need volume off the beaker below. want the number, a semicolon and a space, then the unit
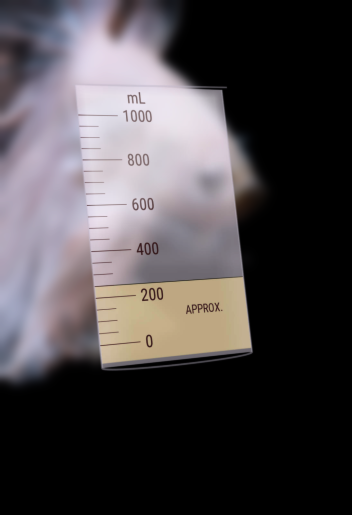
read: 250; mL
